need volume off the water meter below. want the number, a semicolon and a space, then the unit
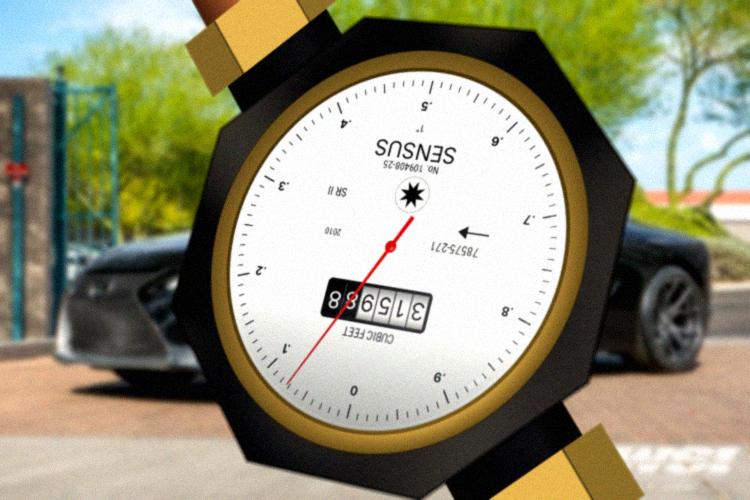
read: 315988.07; ft³
